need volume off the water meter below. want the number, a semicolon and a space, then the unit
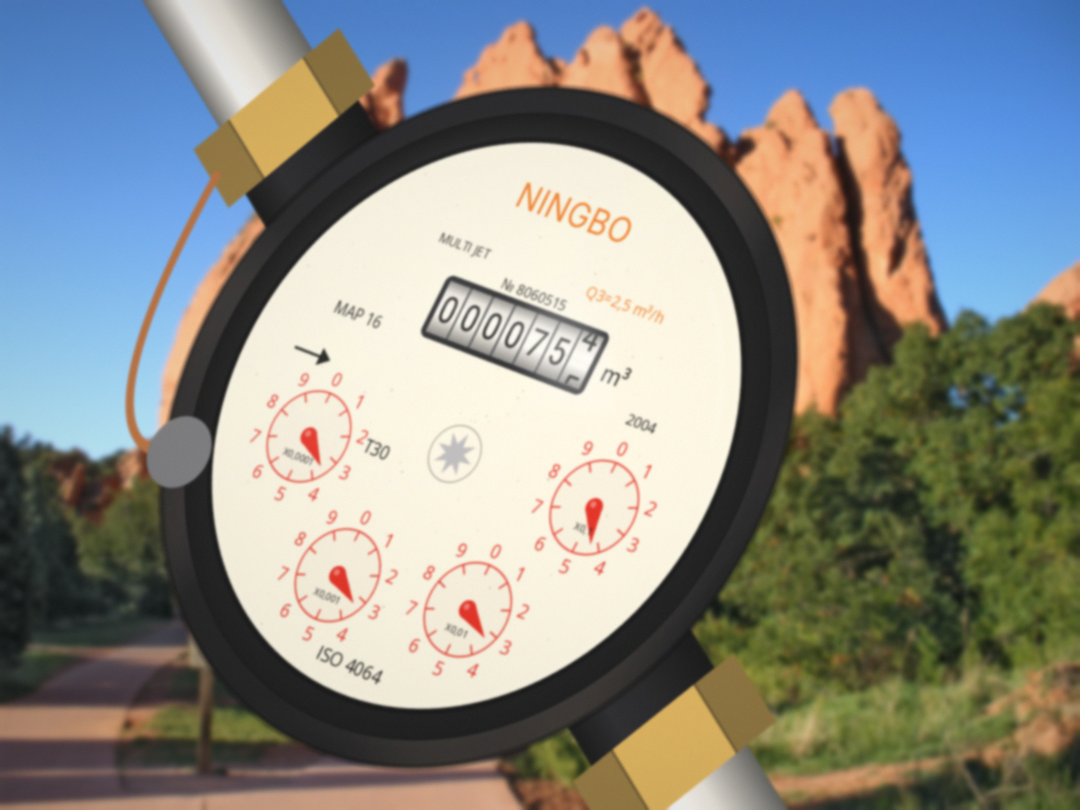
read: 754.4333; m³
